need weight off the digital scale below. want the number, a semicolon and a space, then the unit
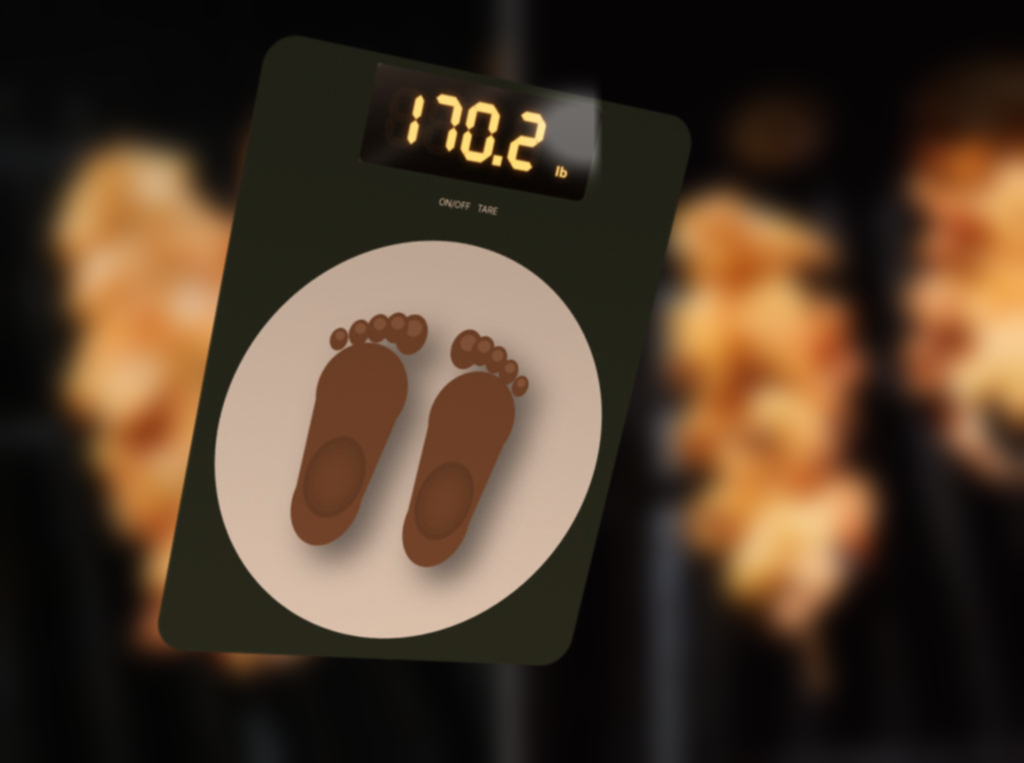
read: 170.2; lb
